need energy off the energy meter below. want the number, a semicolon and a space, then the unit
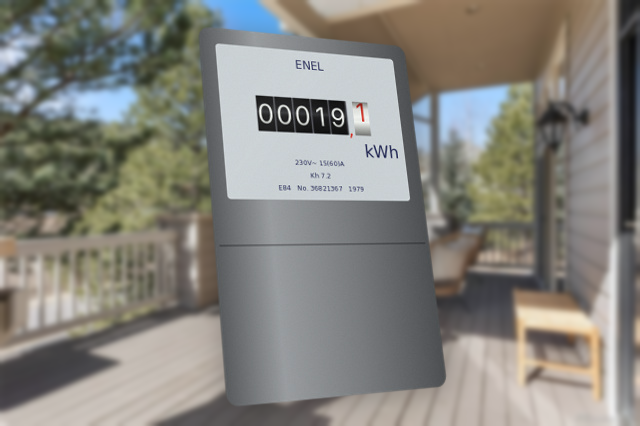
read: 19.1; kWh
